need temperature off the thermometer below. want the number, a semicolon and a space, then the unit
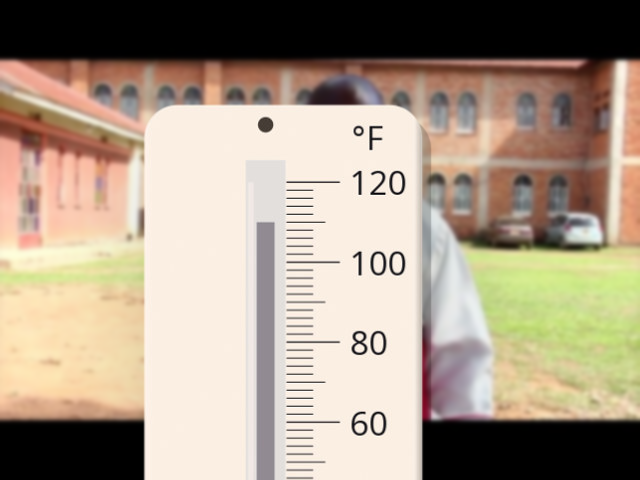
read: 110; °F
